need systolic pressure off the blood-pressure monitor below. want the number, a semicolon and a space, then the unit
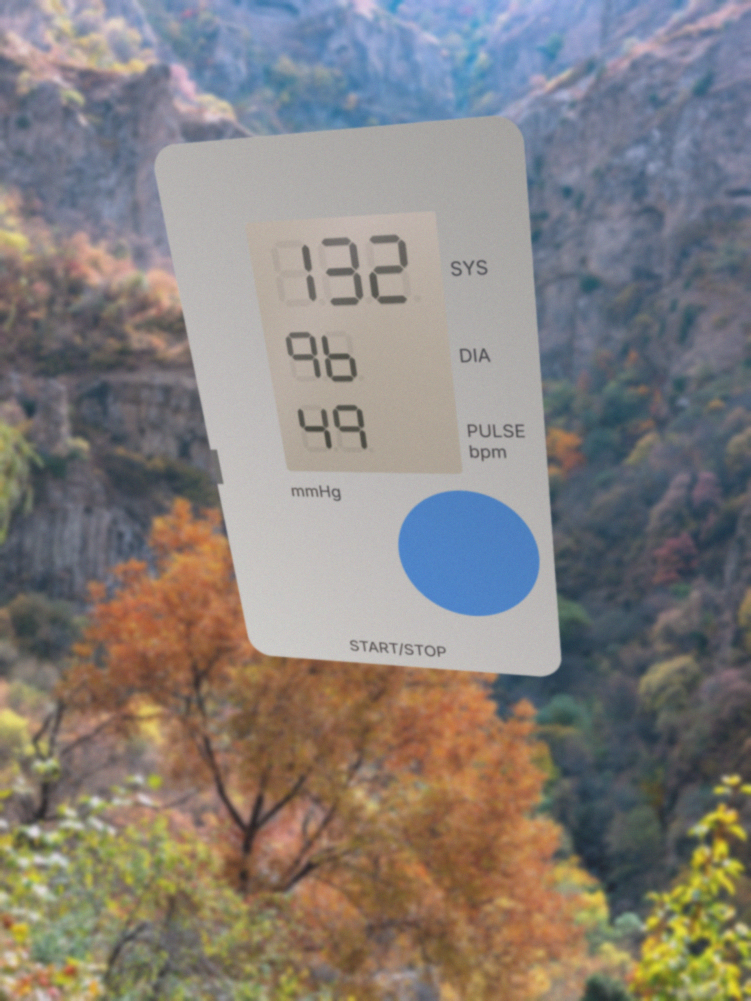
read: 132; mmHg
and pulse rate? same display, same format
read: 49; bpm
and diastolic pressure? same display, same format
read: 96; mmHg
